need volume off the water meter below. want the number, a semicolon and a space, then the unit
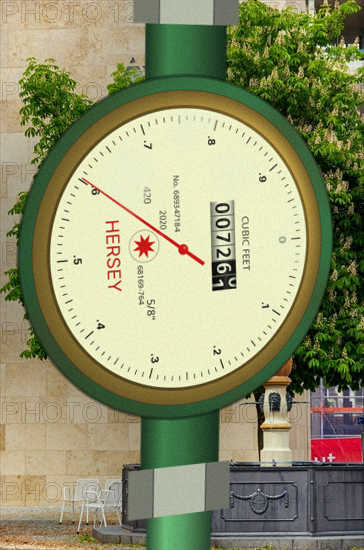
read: 7260.60; ft³
